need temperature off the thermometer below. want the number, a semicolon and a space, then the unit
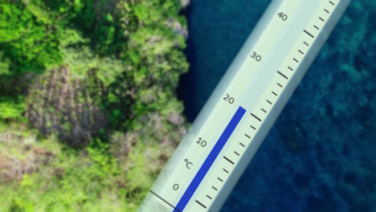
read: 20; °C
